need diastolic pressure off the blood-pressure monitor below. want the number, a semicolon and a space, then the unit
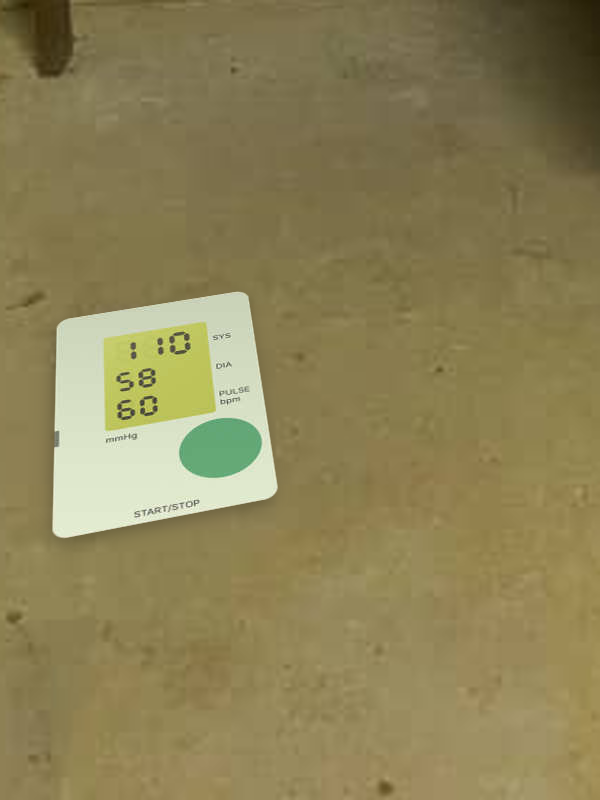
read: 58; mmHg
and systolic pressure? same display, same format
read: 110; mmHg
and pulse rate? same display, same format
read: 60; bpm
